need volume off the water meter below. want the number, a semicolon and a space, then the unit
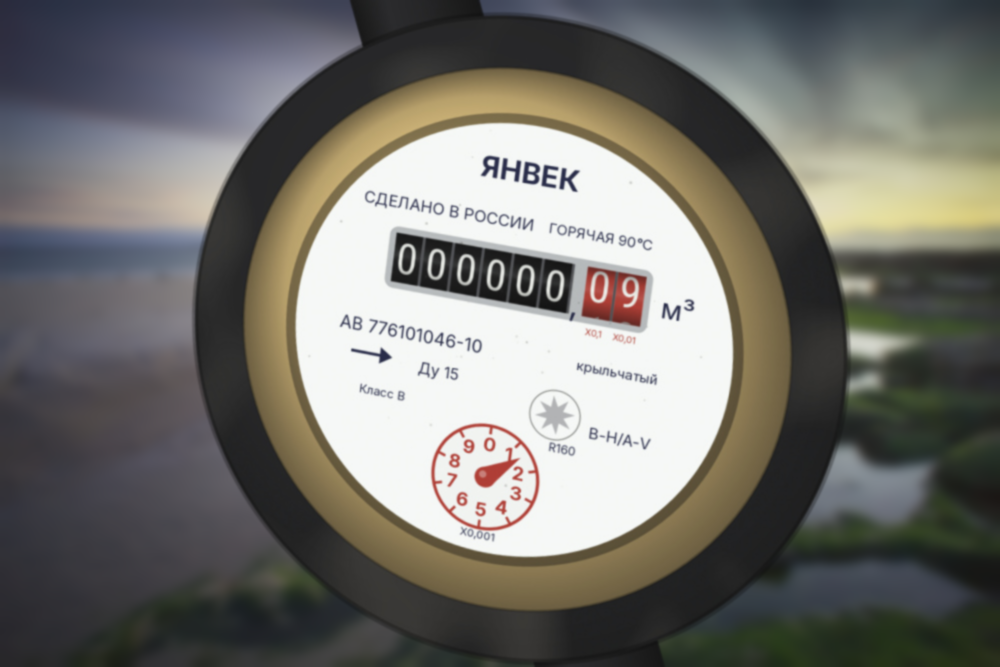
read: 0.091; m³
